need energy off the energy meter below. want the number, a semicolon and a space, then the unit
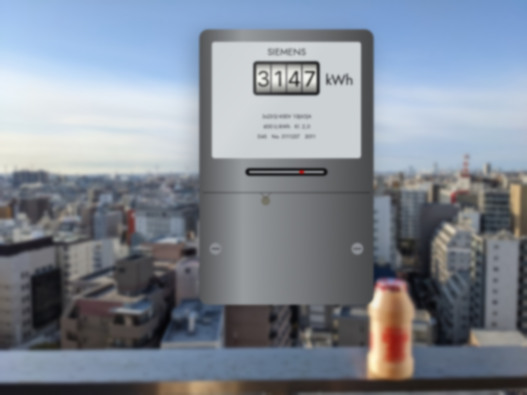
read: 3147; kWh
